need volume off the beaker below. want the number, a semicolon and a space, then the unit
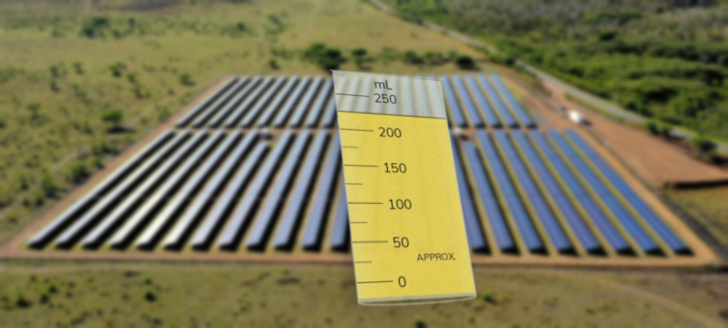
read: 225; mL
